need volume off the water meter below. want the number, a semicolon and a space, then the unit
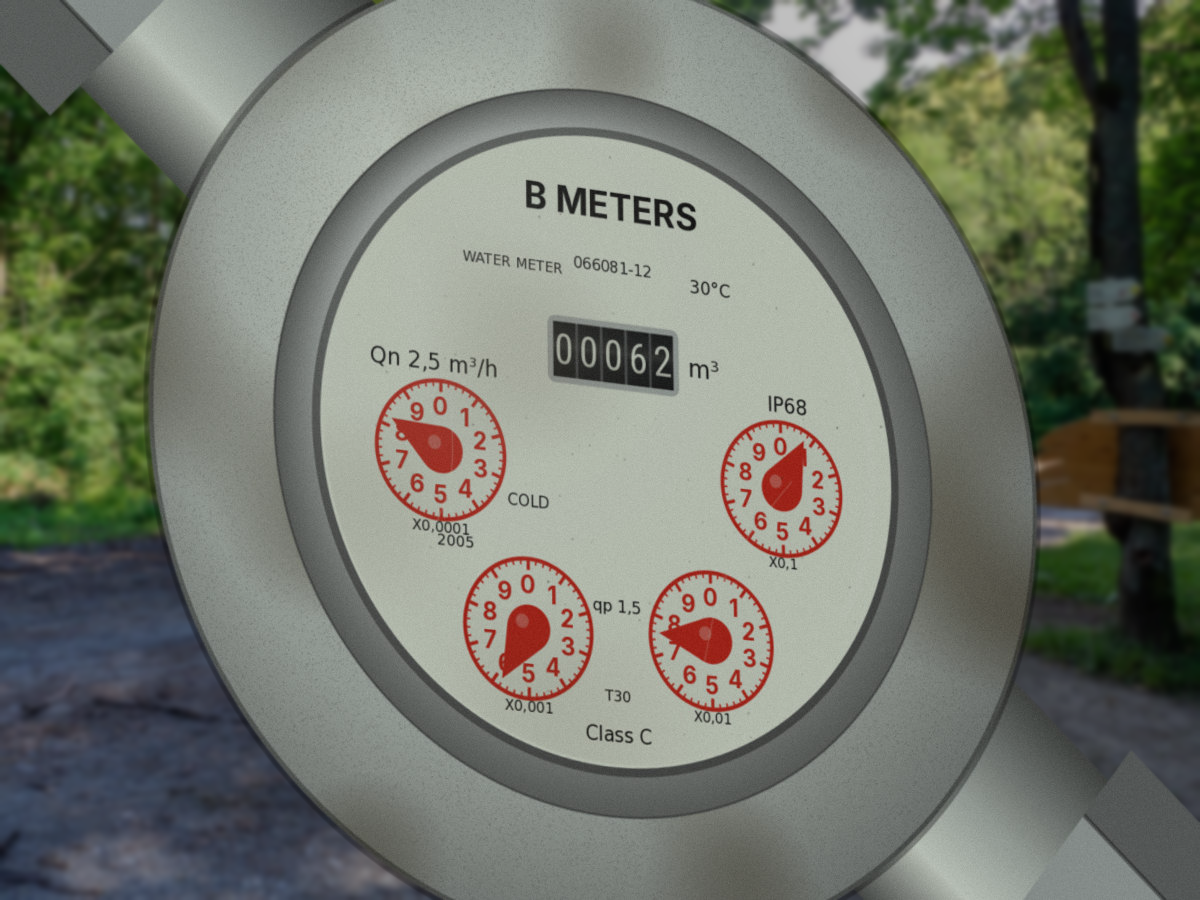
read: 62.0758; m³
